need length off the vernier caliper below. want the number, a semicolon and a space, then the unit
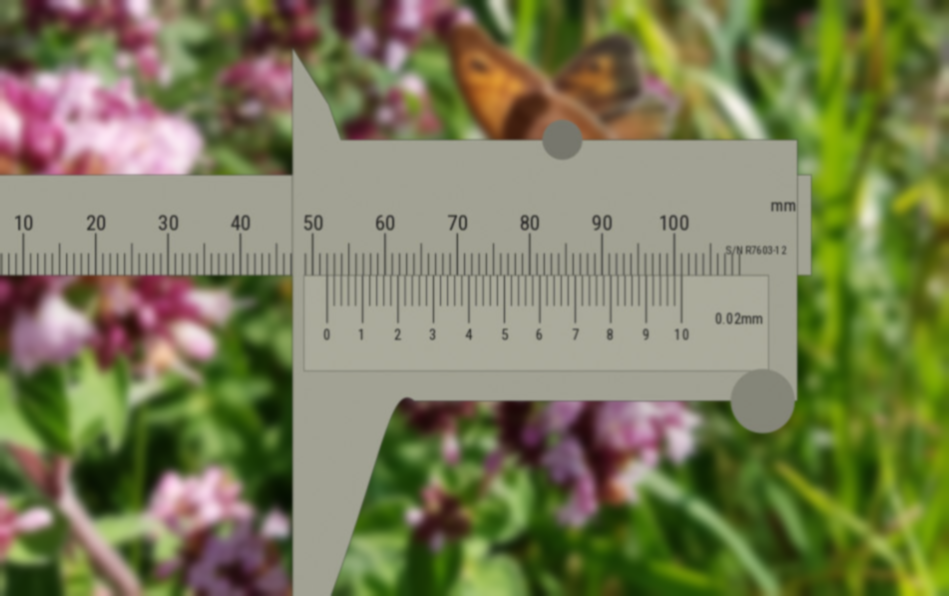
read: 52.0; mm
